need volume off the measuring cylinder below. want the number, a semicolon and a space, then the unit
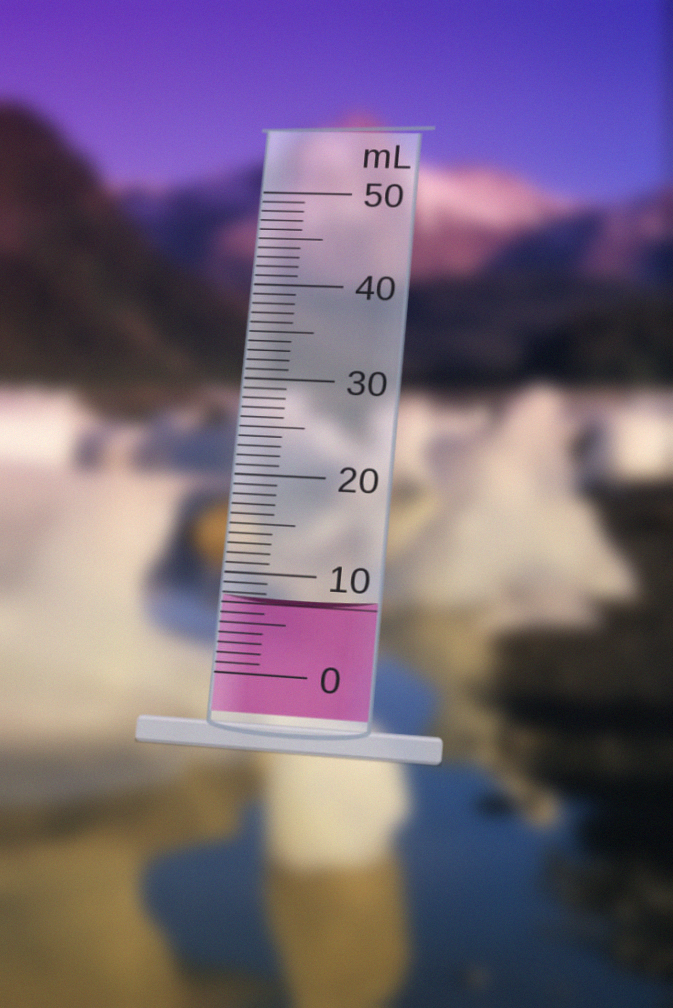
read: 7; mL
